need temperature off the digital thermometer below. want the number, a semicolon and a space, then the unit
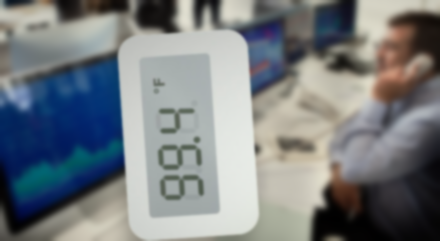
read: 99.4; °F
